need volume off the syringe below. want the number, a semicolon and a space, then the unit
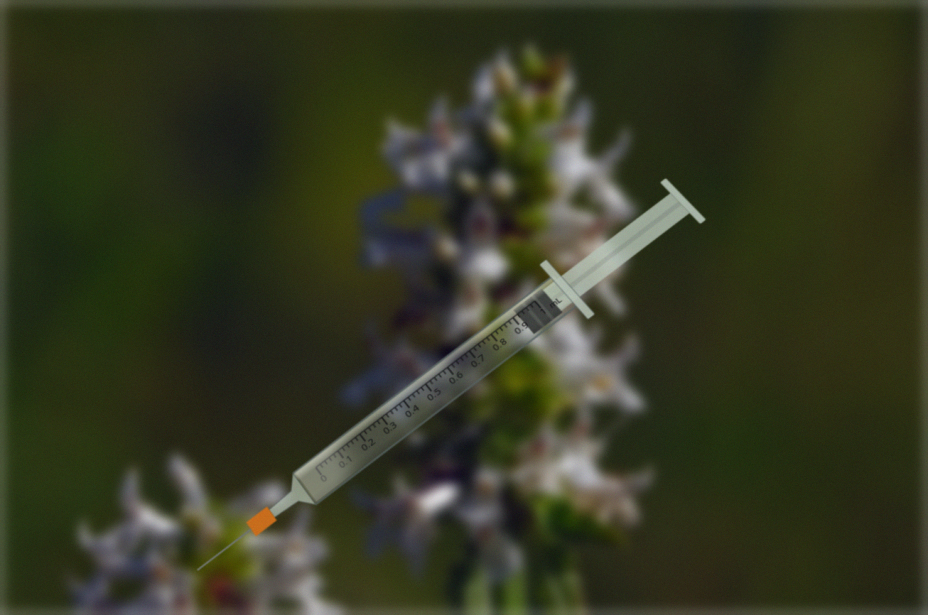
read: 0.92; mL
